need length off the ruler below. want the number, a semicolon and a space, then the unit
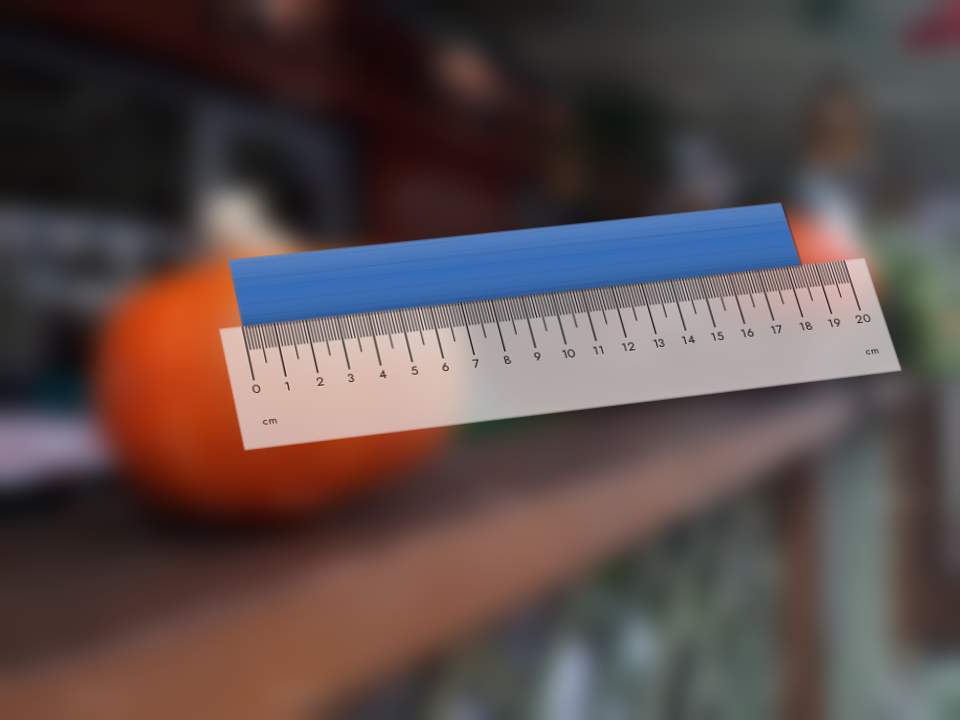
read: 18.5; cm
